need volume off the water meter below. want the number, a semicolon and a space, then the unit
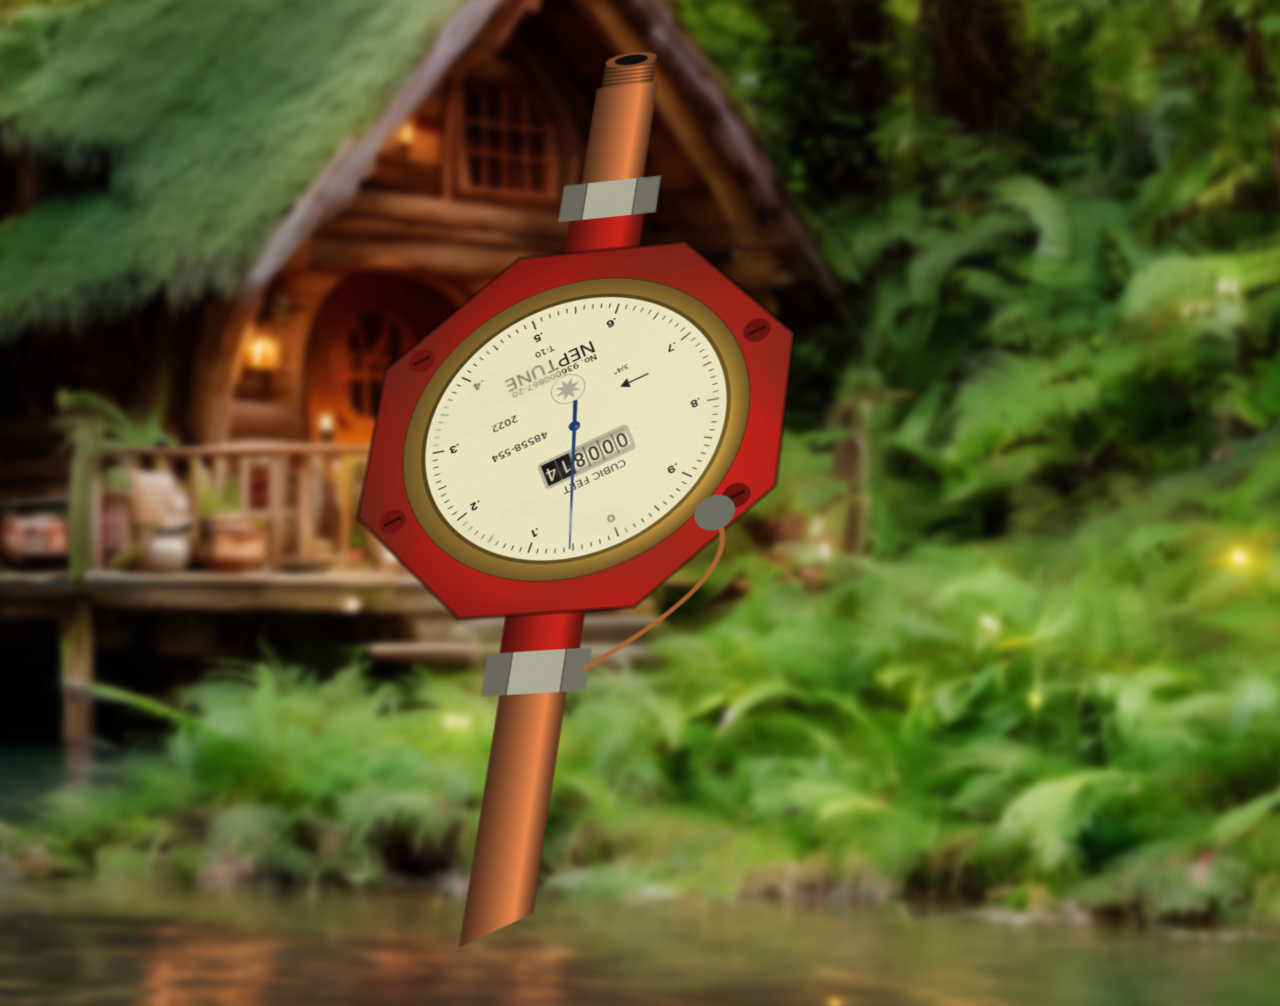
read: 814.05; ft³
